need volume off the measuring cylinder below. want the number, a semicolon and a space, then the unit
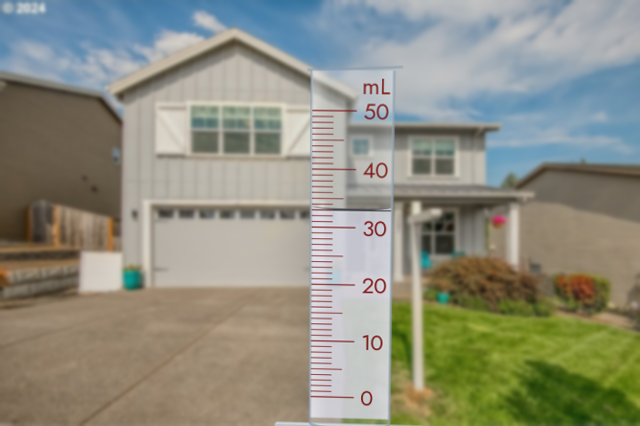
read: 33; mL
